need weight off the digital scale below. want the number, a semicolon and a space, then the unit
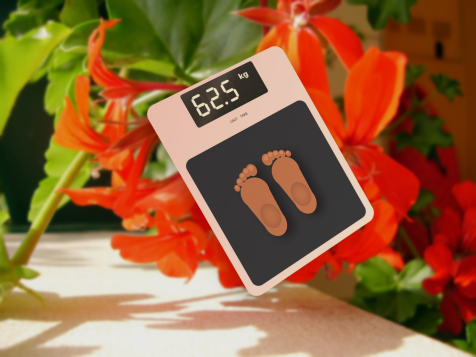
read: 62.5; kg
